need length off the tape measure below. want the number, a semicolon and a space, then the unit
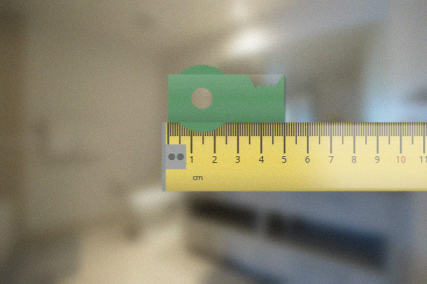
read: 5; cm
